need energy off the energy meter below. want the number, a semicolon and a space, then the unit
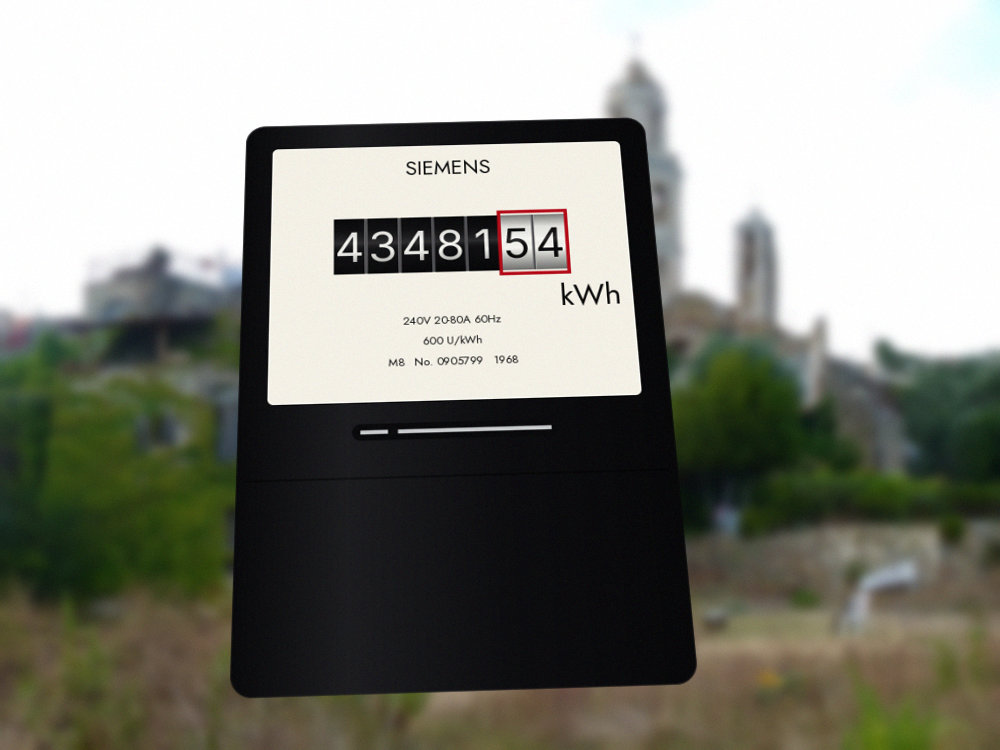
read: 43481.54; kWh
